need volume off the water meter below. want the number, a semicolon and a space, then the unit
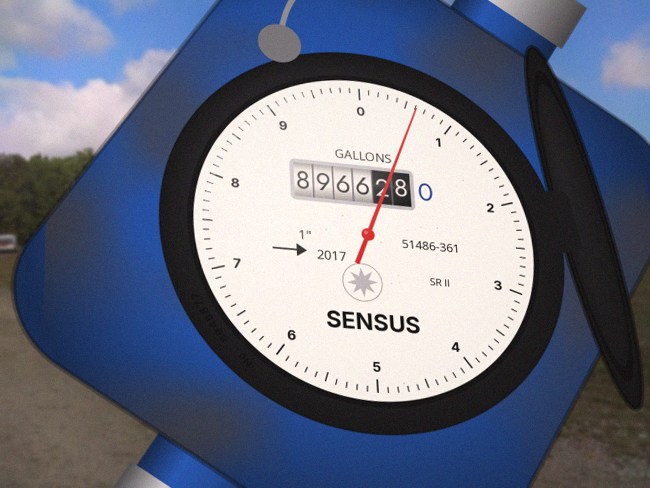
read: 8966280.6; gal
